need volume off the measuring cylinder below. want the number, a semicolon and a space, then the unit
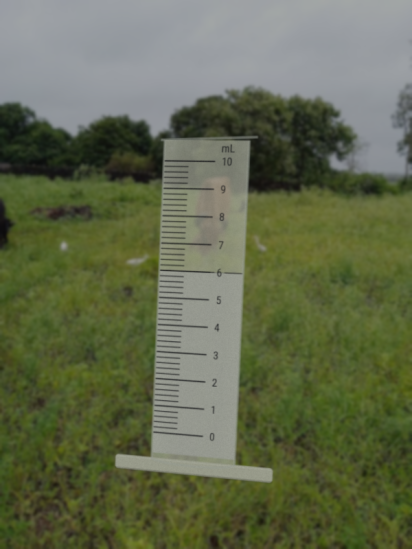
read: 6; mL
